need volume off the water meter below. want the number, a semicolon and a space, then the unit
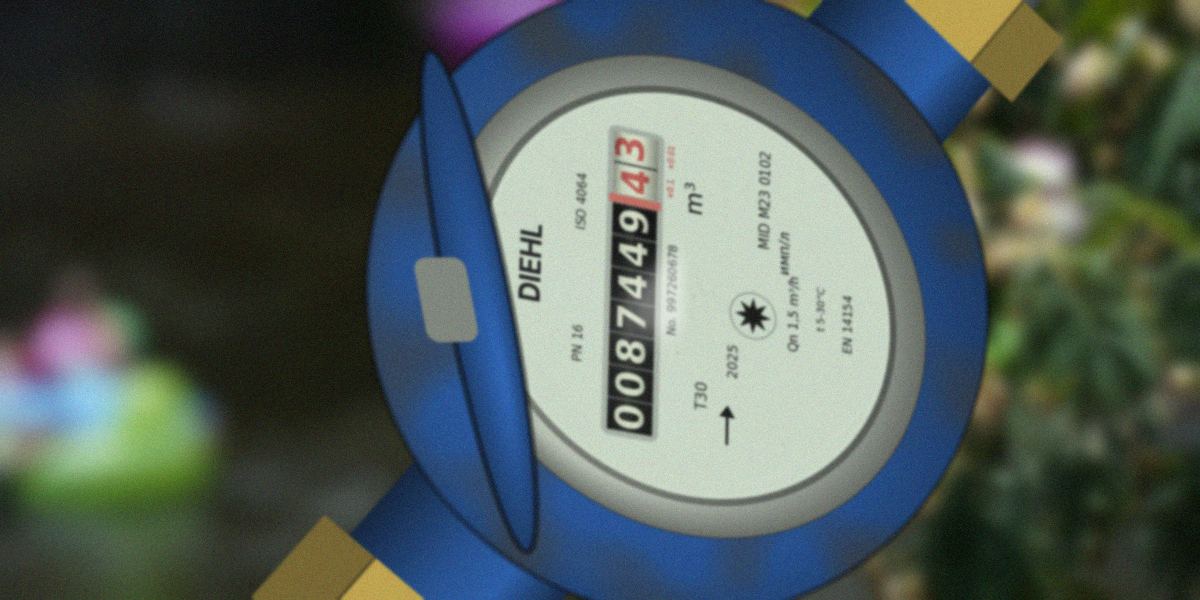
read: 87449.43; m³
